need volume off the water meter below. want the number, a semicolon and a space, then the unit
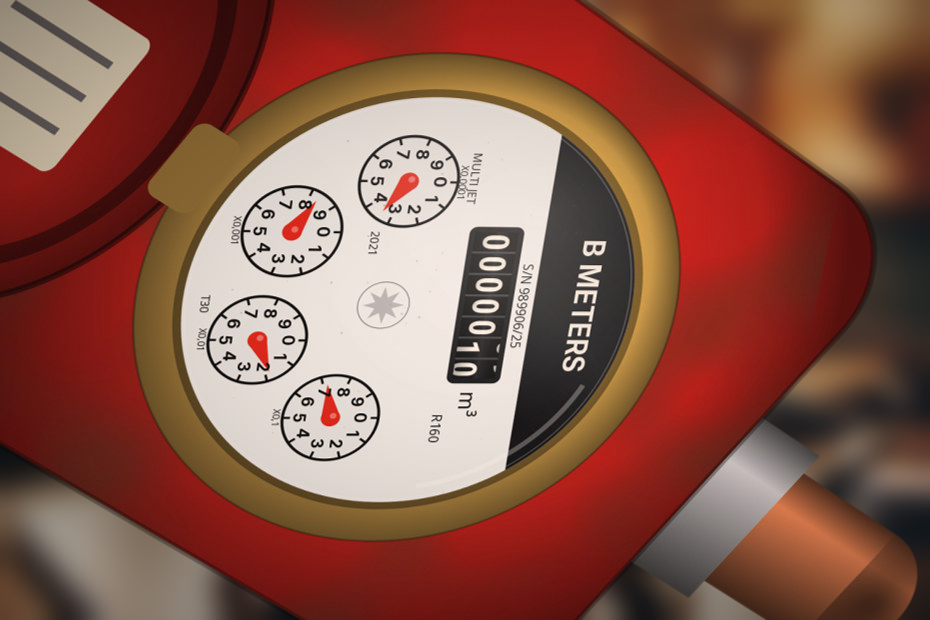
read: 9.7183; m³
